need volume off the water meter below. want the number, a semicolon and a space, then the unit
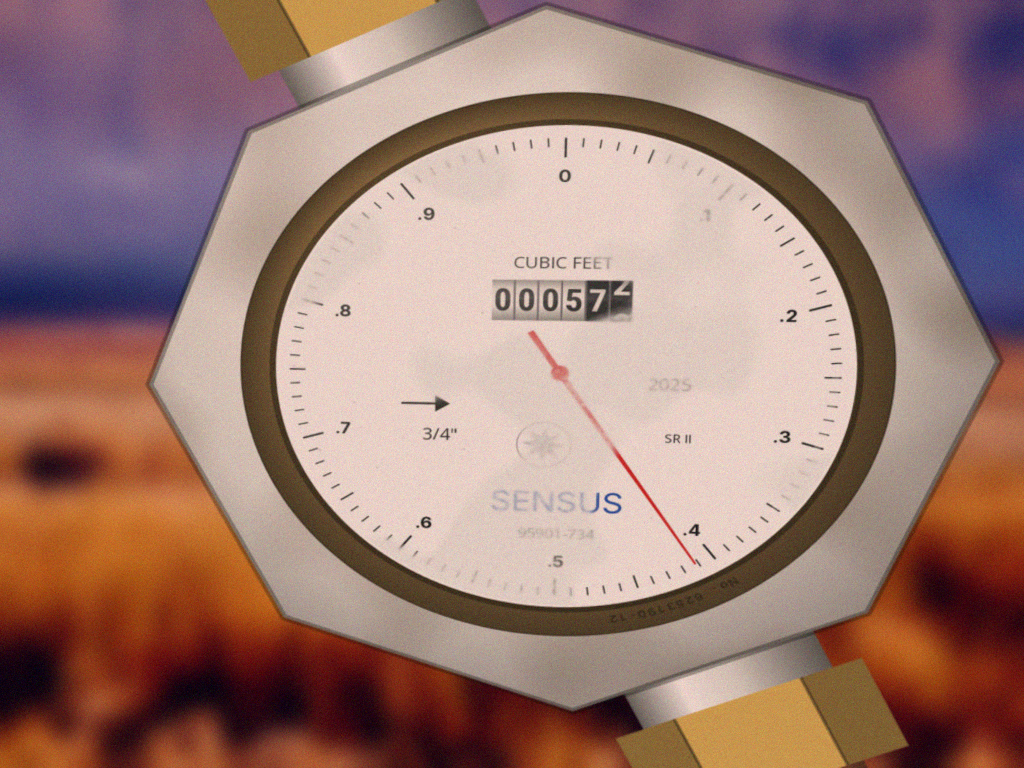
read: 572.41; ft³
